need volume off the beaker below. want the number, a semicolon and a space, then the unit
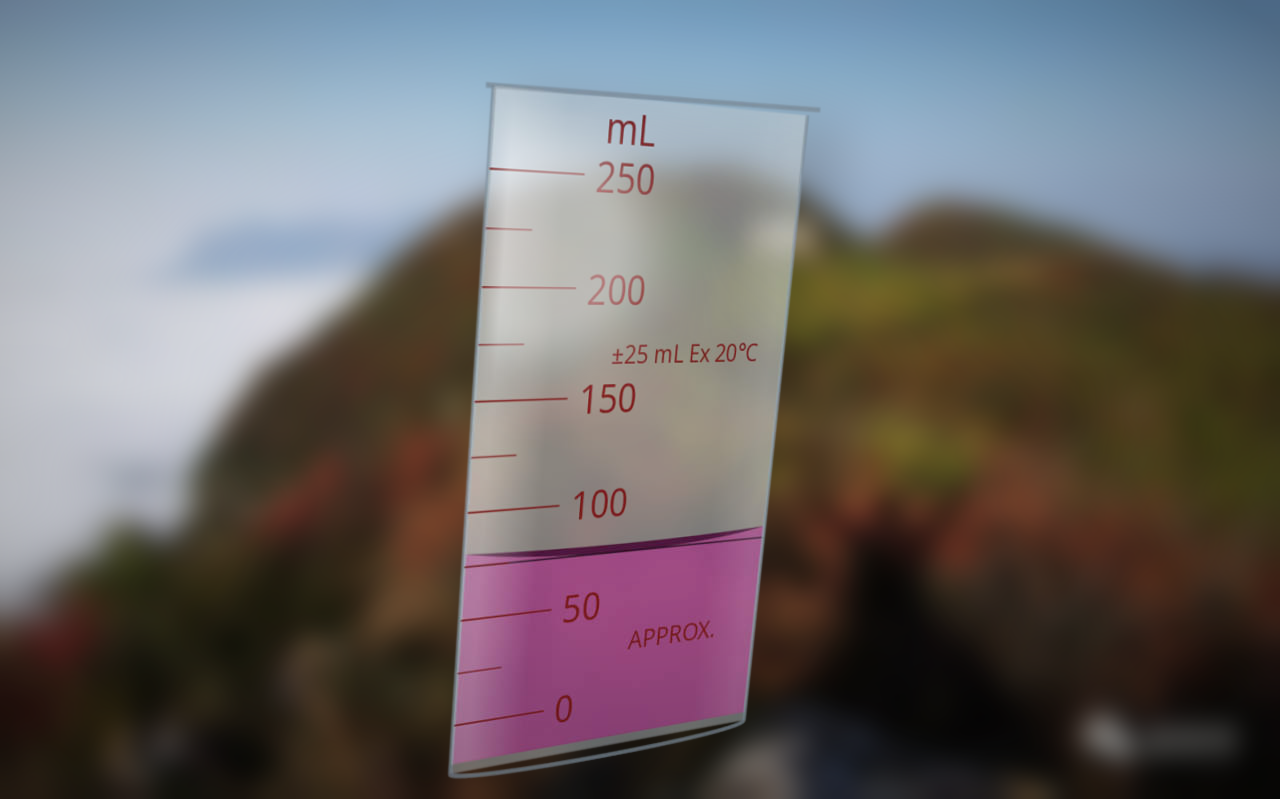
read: 75; mL
